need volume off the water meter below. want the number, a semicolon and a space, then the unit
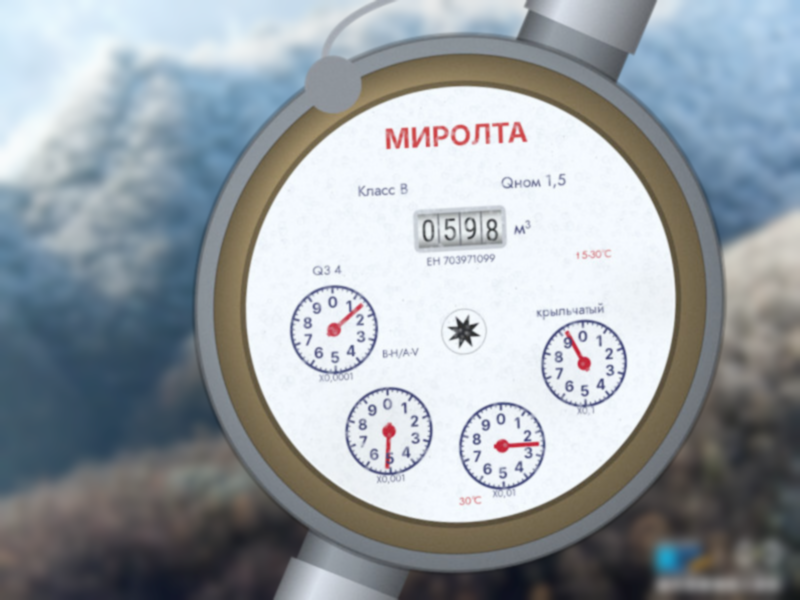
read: 597.9251; m³
